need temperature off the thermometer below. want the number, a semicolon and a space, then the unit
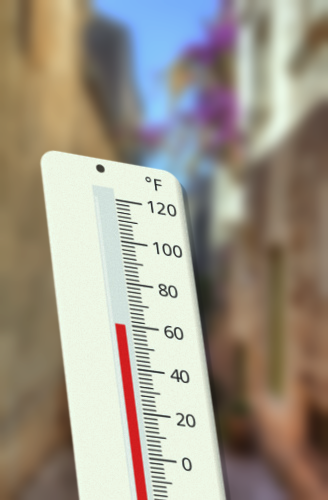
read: 60; °F
